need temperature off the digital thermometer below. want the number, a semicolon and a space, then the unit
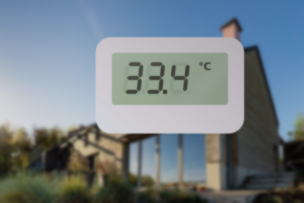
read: 33.4; °C
